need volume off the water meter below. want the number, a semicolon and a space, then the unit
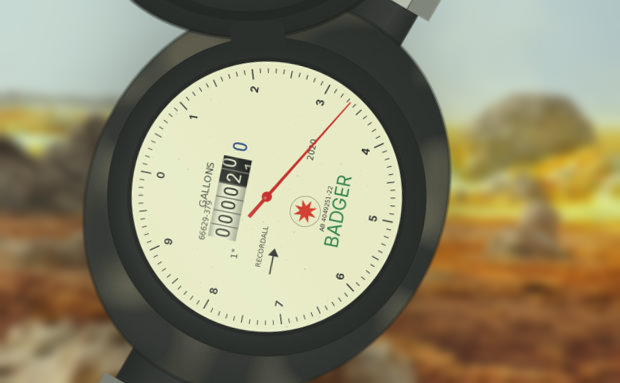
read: 203.3; gal
